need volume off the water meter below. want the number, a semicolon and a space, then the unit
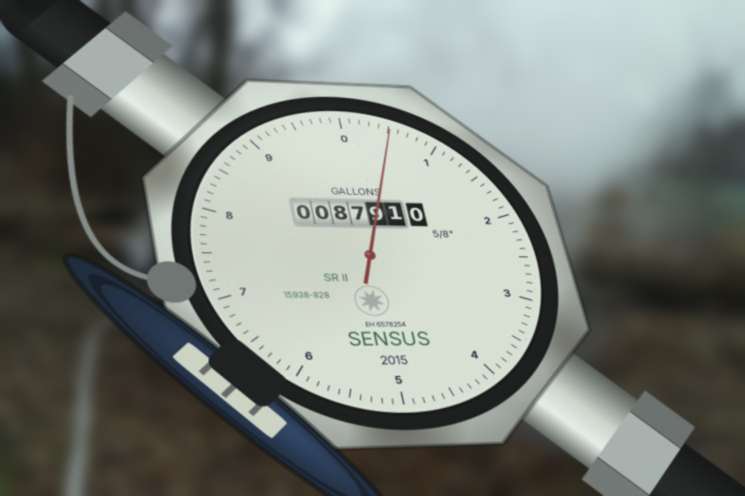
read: 87910.5; gal
